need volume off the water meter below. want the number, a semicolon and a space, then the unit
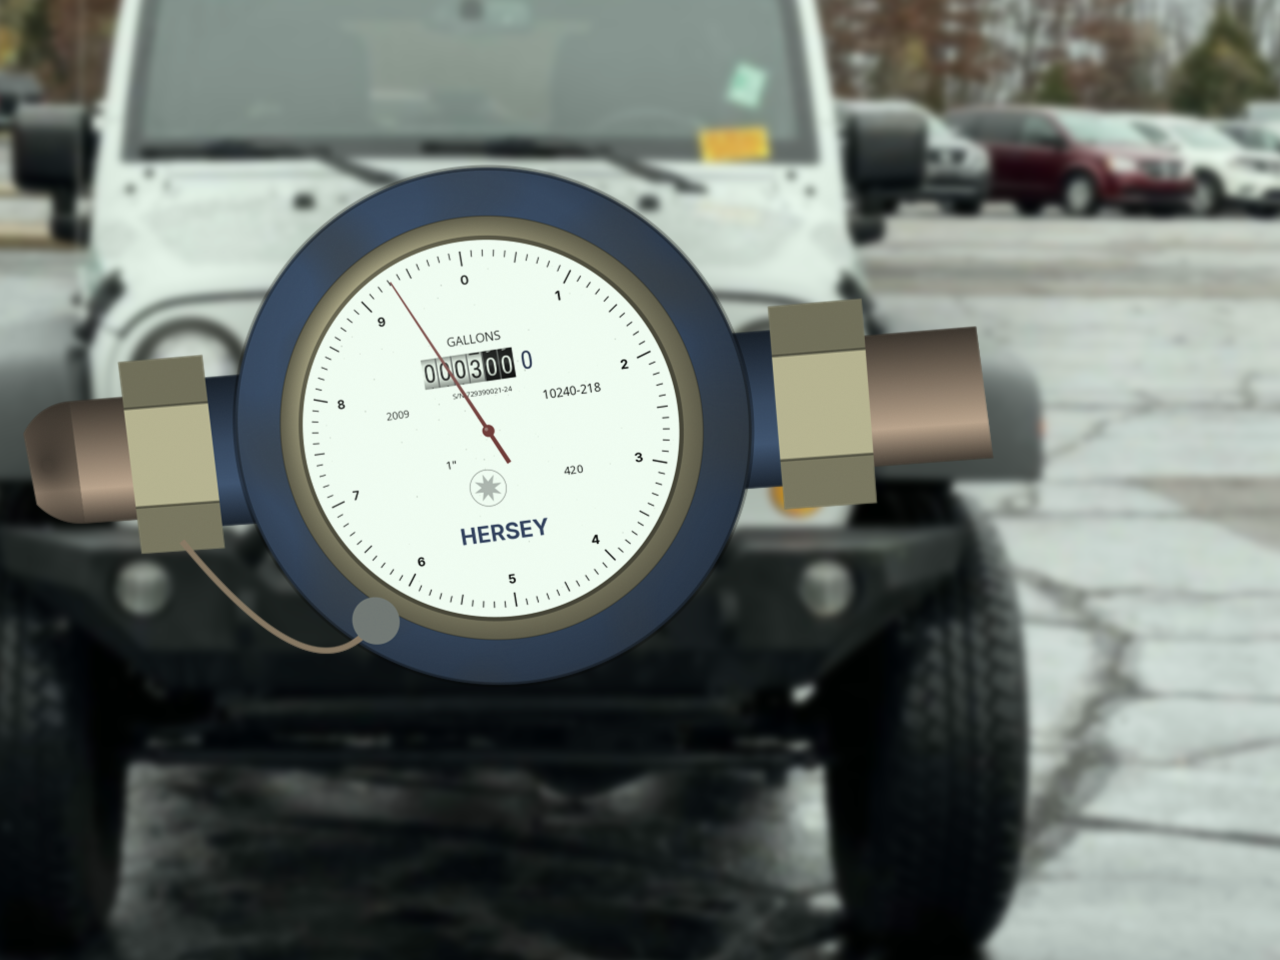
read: 2999.3; gal
